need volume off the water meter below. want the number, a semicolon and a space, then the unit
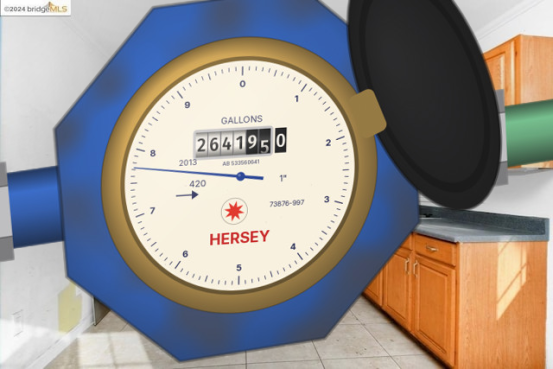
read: 2641947.7; gal
